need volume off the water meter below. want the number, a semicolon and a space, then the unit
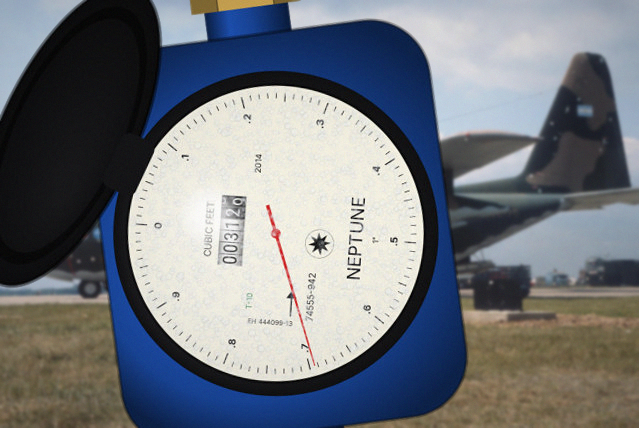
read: 3128.69; ft³
